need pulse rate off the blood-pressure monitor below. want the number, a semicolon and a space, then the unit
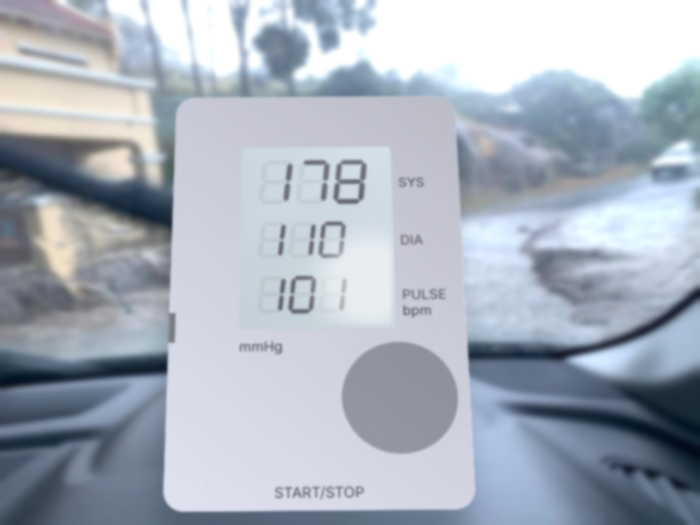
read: 101; bpm
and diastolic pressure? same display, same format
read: 110; mmHg
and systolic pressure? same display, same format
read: 178; mmHg
